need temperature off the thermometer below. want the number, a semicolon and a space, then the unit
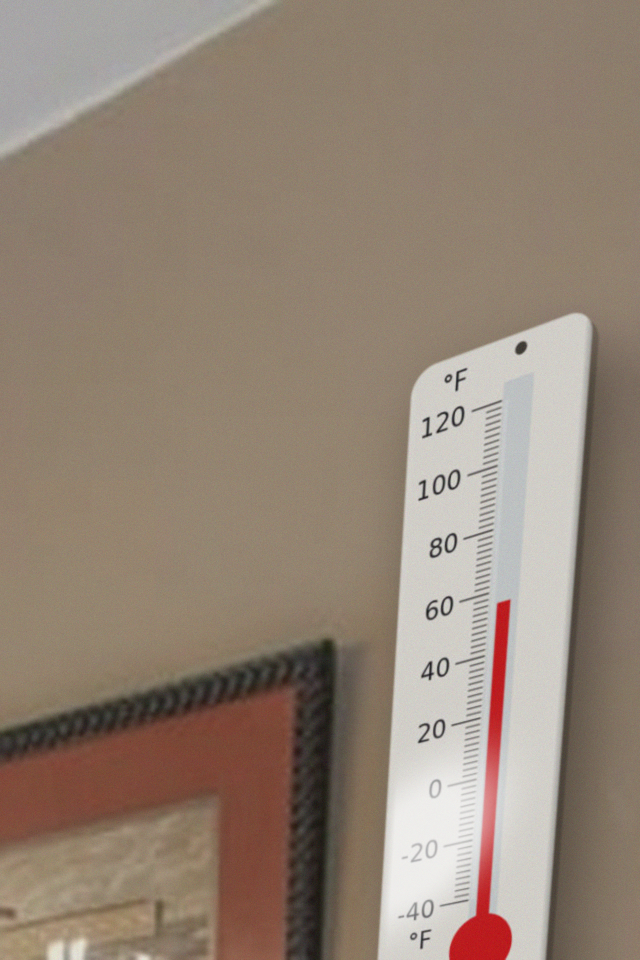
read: 56; °F
